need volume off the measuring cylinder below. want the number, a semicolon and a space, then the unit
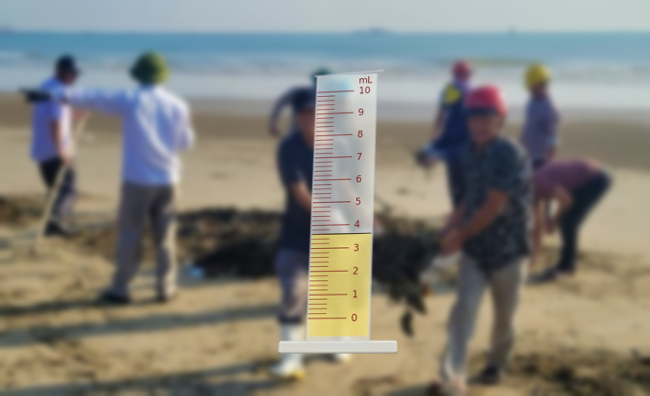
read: 3.6; mL
